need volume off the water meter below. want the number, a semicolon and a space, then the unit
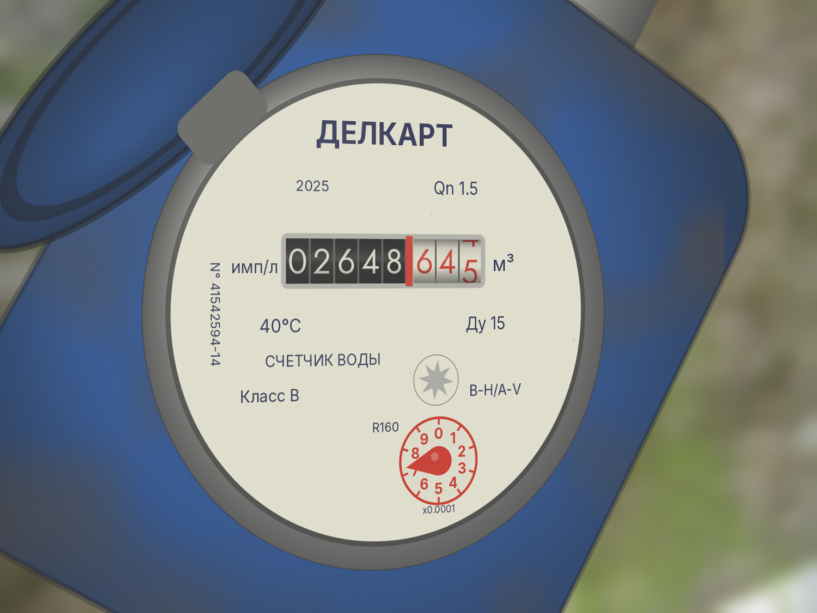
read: 2648.6447; m³
